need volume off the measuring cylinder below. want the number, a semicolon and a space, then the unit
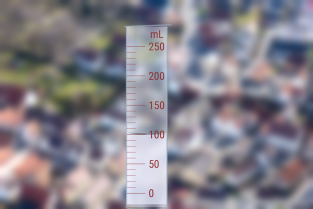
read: 100; mL
